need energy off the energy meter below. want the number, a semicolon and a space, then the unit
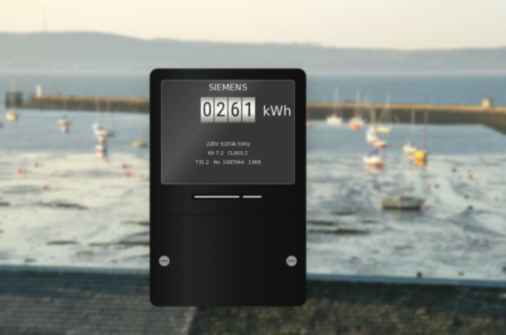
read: 261; kWh
